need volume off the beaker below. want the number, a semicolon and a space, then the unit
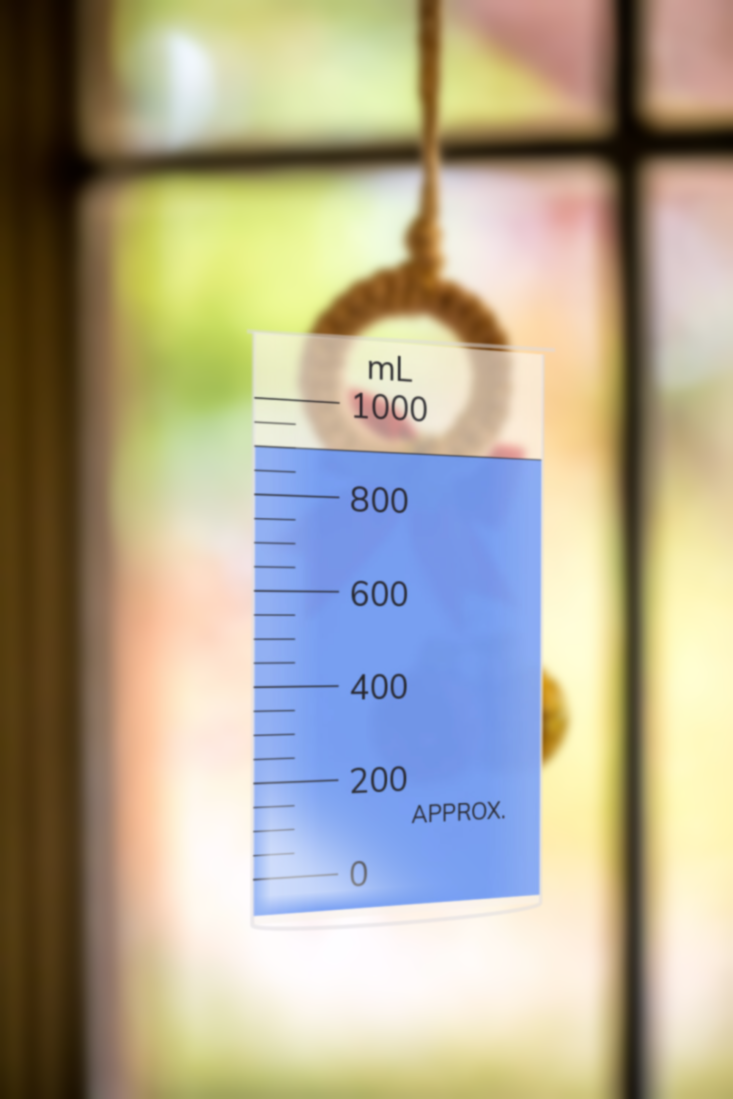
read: 900; mL
